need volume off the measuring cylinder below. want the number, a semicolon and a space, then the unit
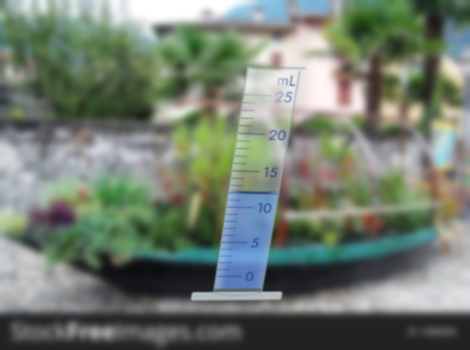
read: 12; mL
